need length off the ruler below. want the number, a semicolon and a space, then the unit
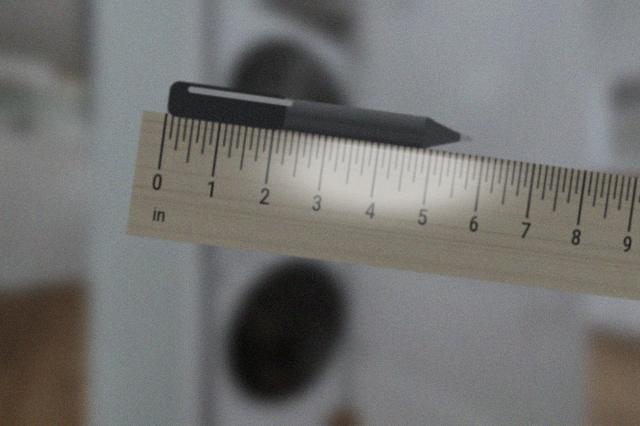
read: 5.75; in
